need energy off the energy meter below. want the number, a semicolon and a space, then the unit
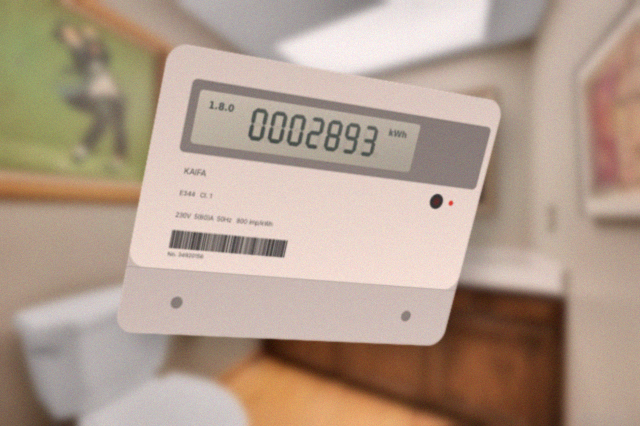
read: 2893; kWh
